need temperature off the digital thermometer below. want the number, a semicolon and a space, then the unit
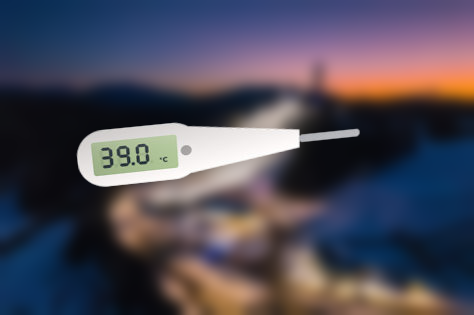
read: 39.0; °C
